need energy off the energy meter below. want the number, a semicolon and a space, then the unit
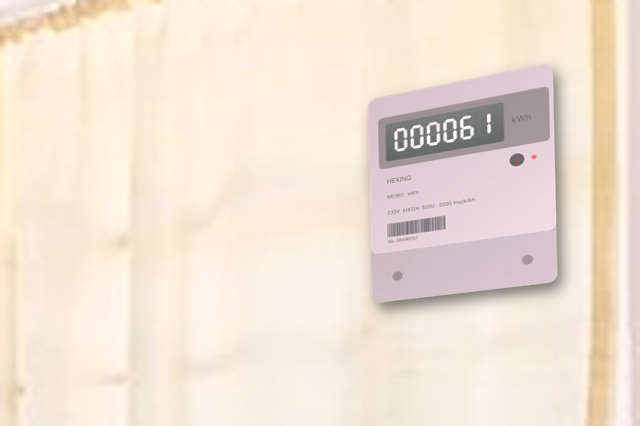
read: 61; kWh
